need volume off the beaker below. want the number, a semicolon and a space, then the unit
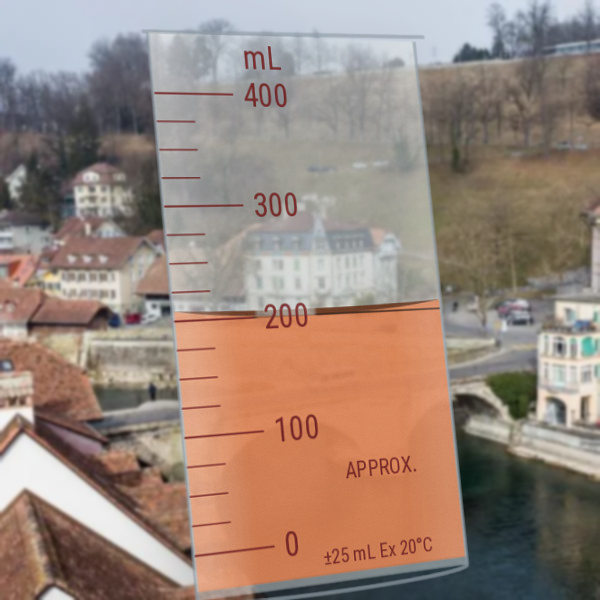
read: 200; mL
